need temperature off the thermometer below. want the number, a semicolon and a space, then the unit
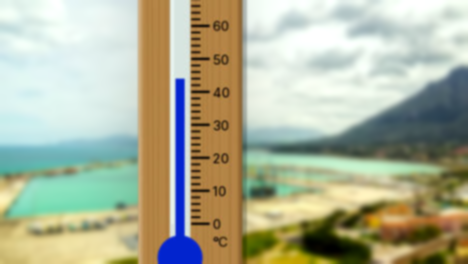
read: 44; °C
